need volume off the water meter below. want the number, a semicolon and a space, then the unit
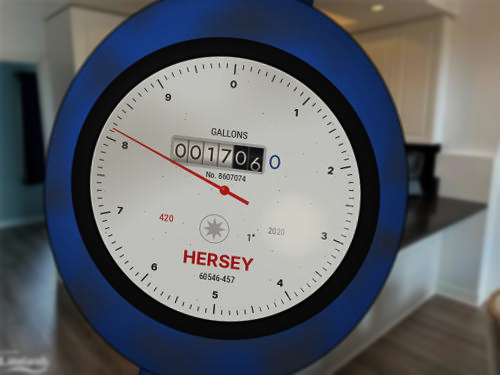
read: 17058.1; gal
